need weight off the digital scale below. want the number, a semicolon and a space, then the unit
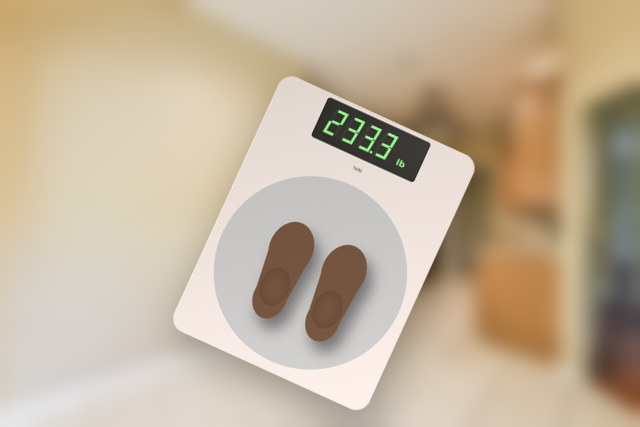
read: 233.3; lb
